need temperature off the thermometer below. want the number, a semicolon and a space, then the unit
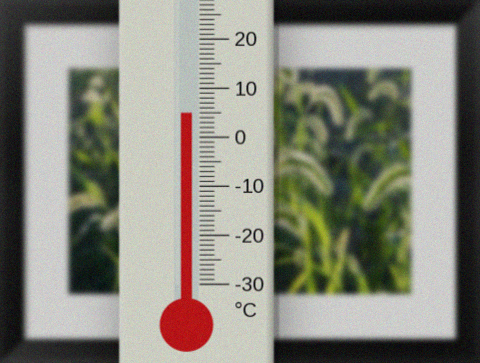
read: 5; °C
